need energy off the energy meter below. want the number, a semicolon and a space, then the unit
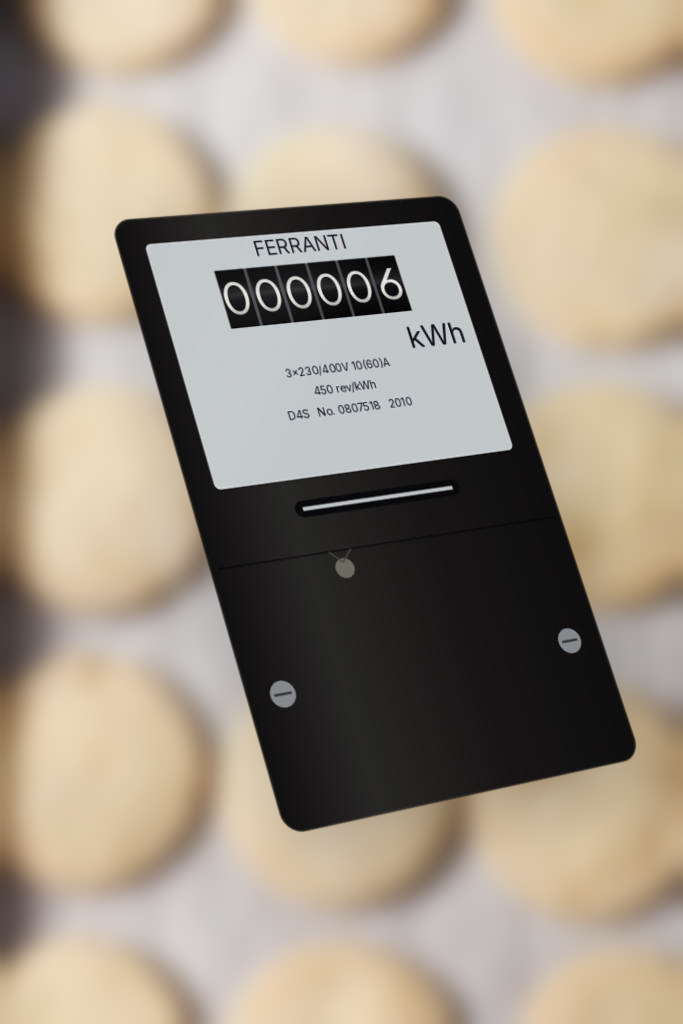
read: 6; kWh
